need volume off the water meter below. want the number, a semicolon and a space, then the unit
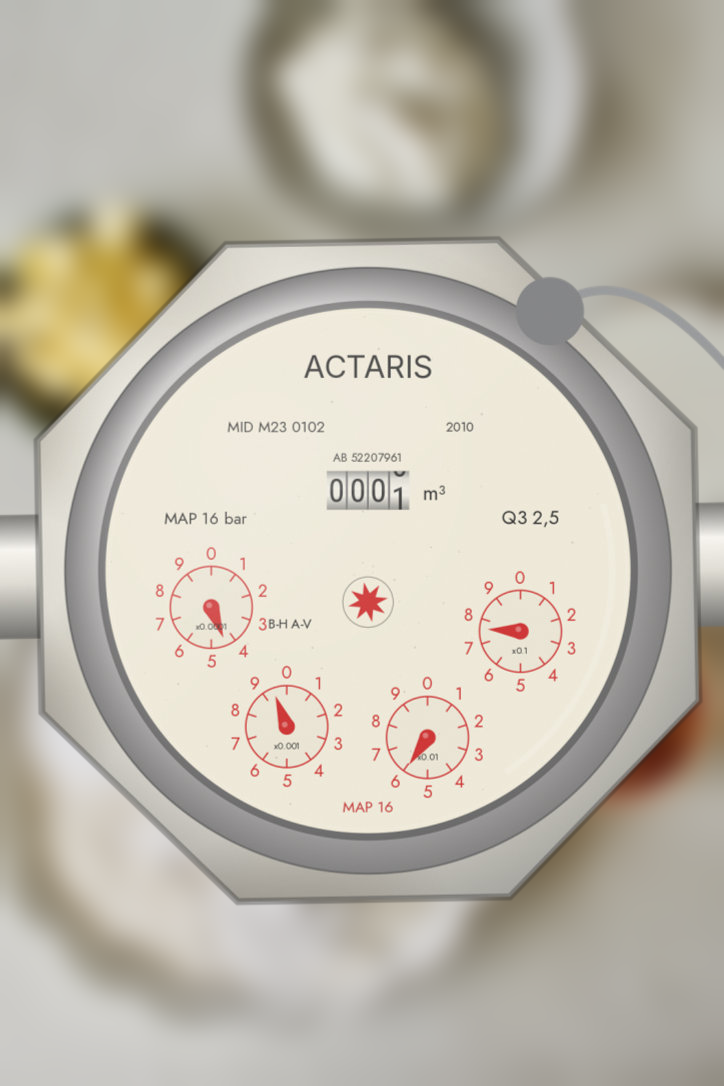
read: 0.7594; m³
